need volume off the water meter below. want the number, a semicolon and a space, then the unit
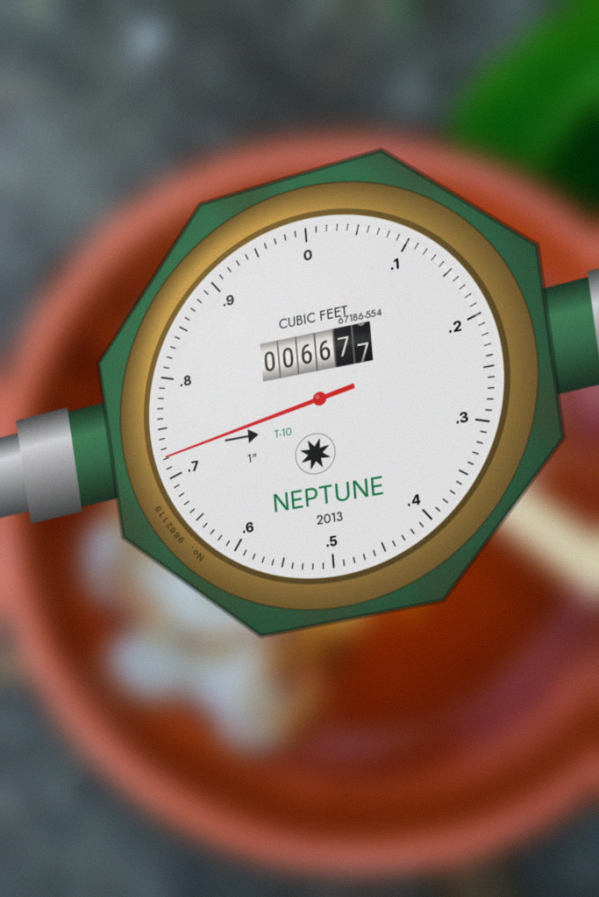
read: 6676.72; ft³
